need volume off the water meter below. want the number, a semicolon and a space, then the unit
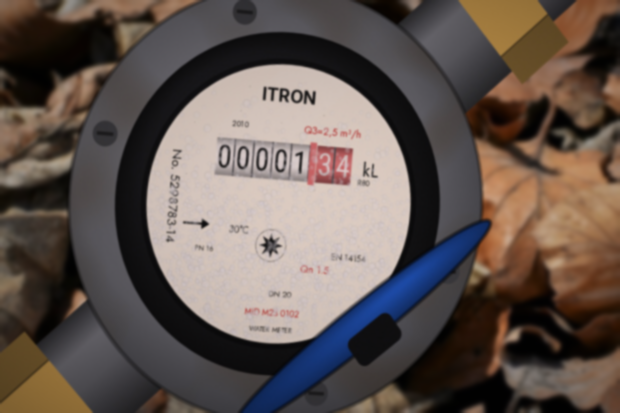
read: 1.34; kL
